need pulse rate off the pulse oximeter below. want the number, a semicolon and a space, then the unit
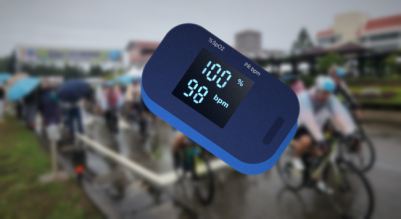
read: 98; bpm
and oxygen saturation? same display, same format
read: 100; %
